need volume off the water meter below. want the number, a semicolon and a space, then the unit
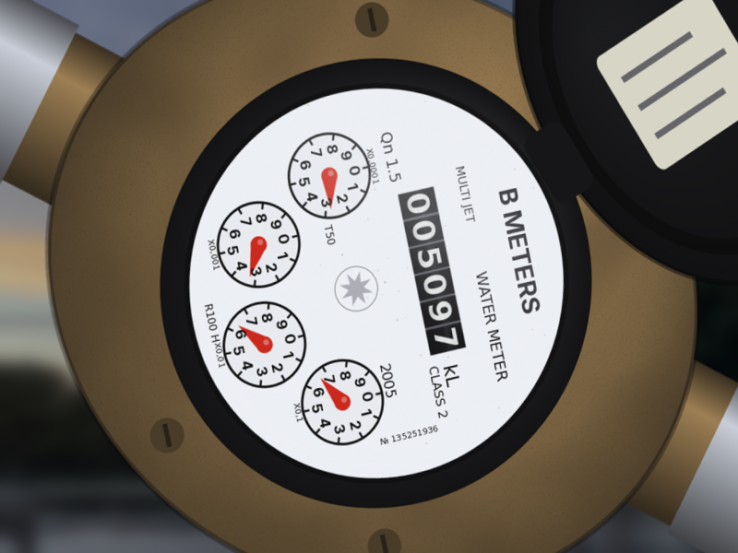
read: 5097.6632; kL
